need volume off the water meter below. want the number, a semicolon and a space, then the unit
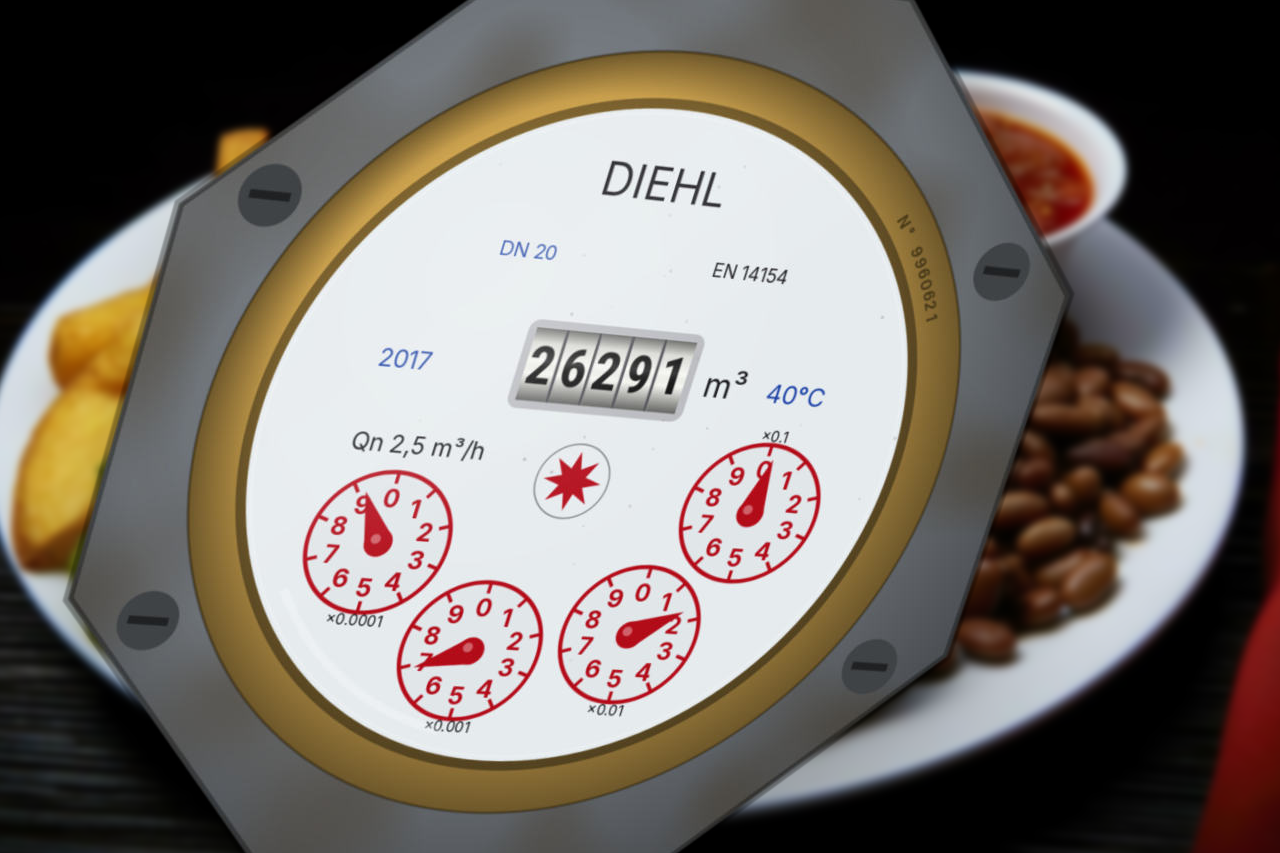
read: 26291.0169; m³
